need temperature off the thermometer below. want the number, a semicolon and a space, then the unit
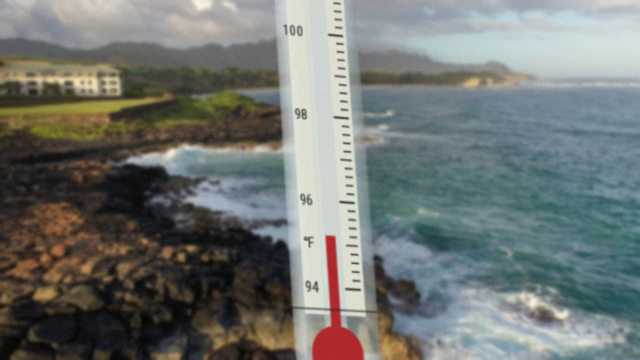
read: 95.2; °F
